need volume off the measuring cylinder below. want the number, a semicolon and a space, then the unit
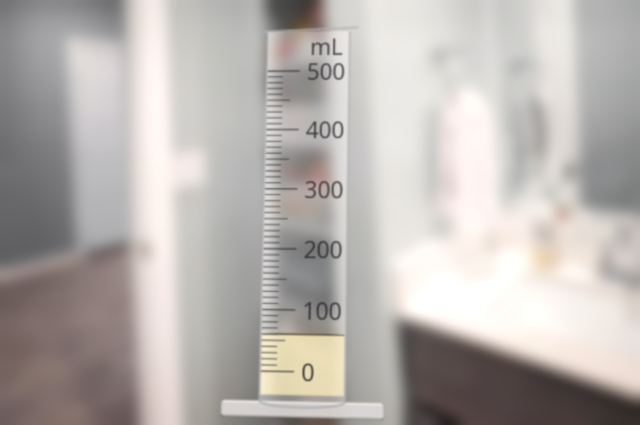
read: 60; mL
